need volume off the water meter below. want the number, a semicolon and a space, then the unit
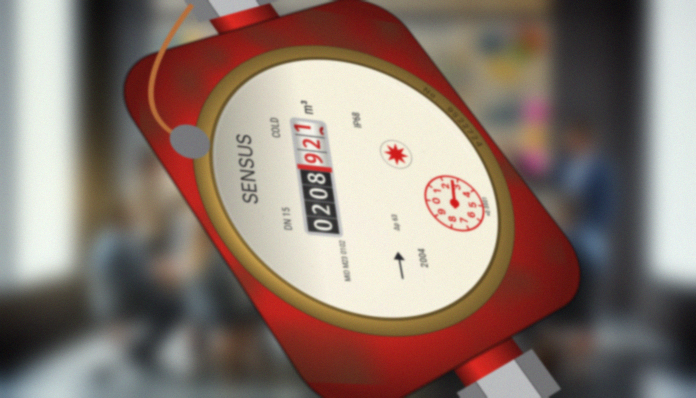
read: 208.9212; m³
